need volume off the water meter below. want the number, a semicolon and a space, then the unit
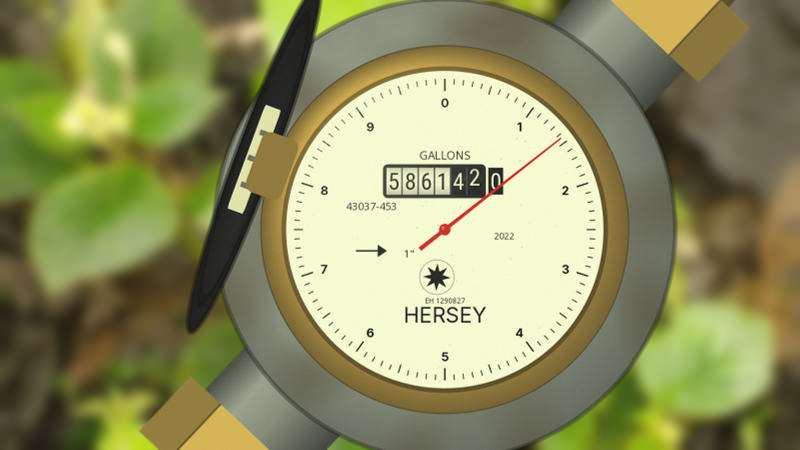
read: 5861421.4; gal
